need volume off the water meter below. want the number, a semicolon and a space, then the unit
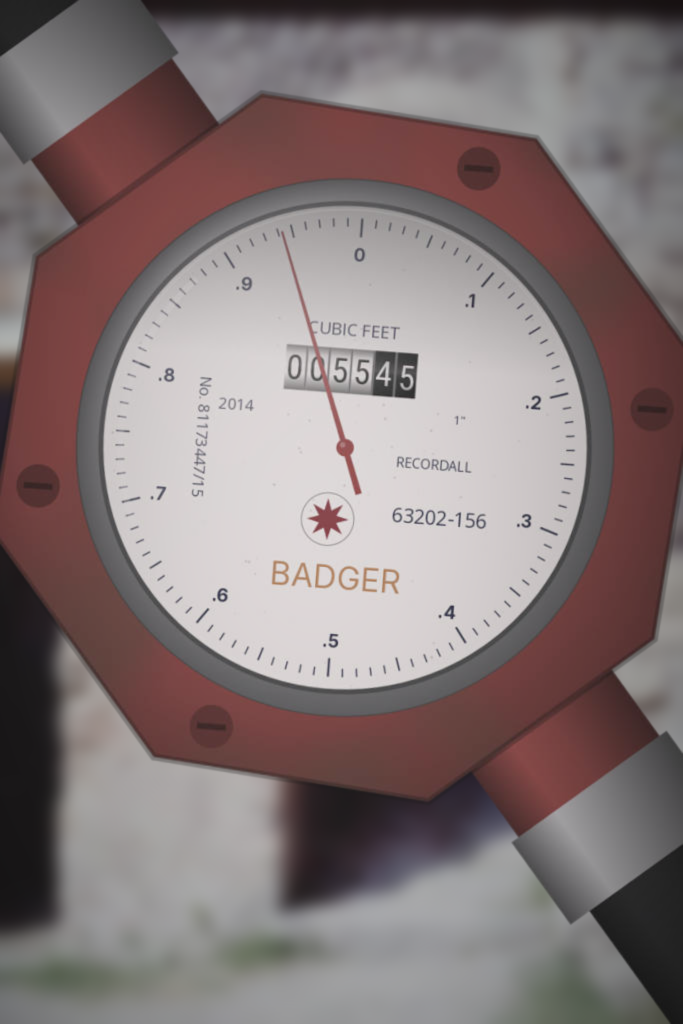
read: 5544.94; ft³
